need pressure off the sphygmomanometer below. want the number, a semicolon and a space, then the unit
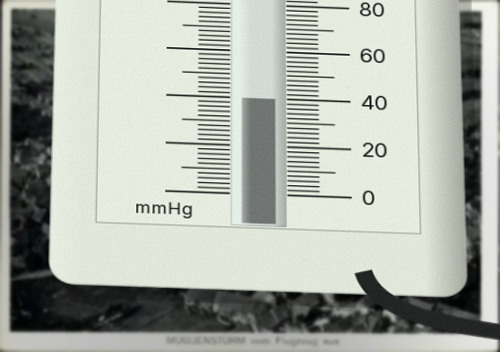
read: 40; mmHg
